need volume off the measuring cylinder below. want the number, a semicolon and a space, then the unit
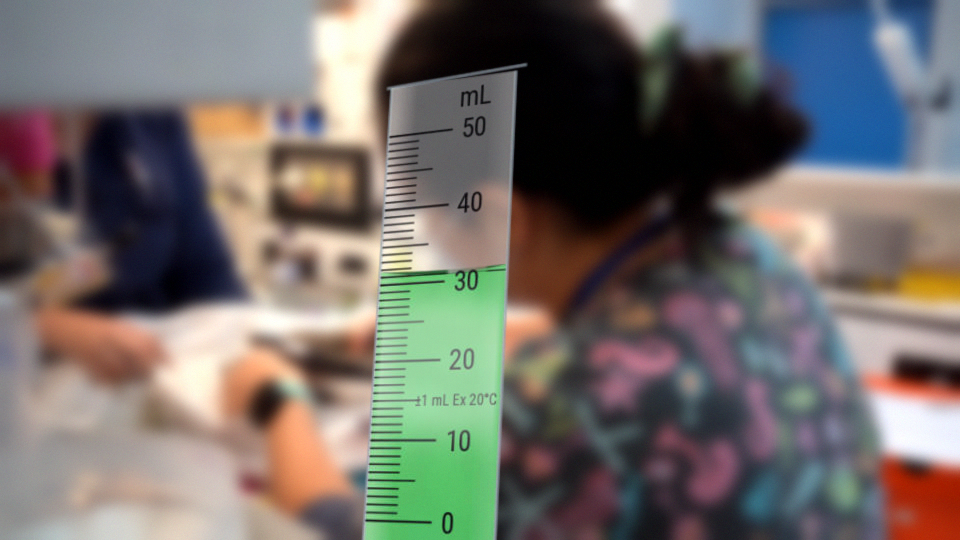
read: 31; mL
